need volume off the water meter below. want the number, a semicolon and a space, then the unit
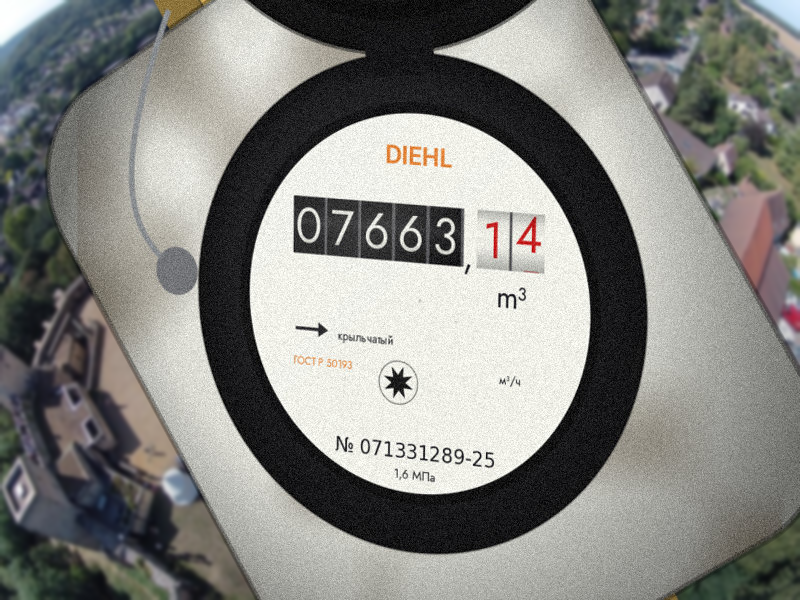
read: 7663.14; m³
